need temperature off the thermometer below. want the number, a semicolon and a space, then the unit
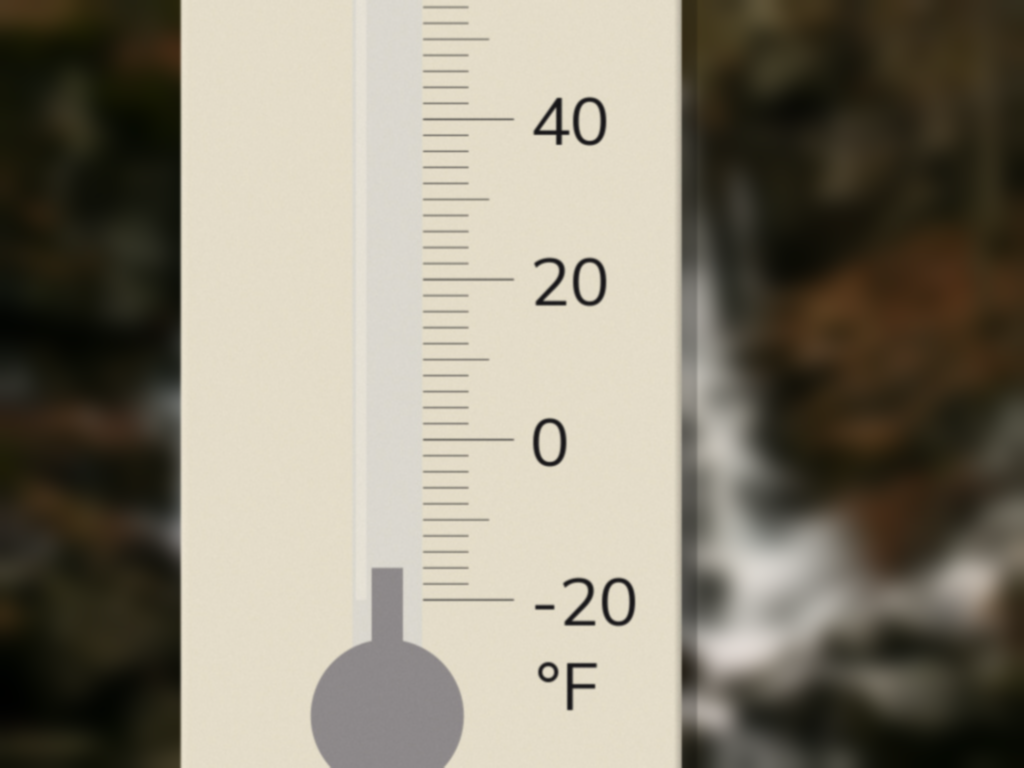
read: -16; °F
